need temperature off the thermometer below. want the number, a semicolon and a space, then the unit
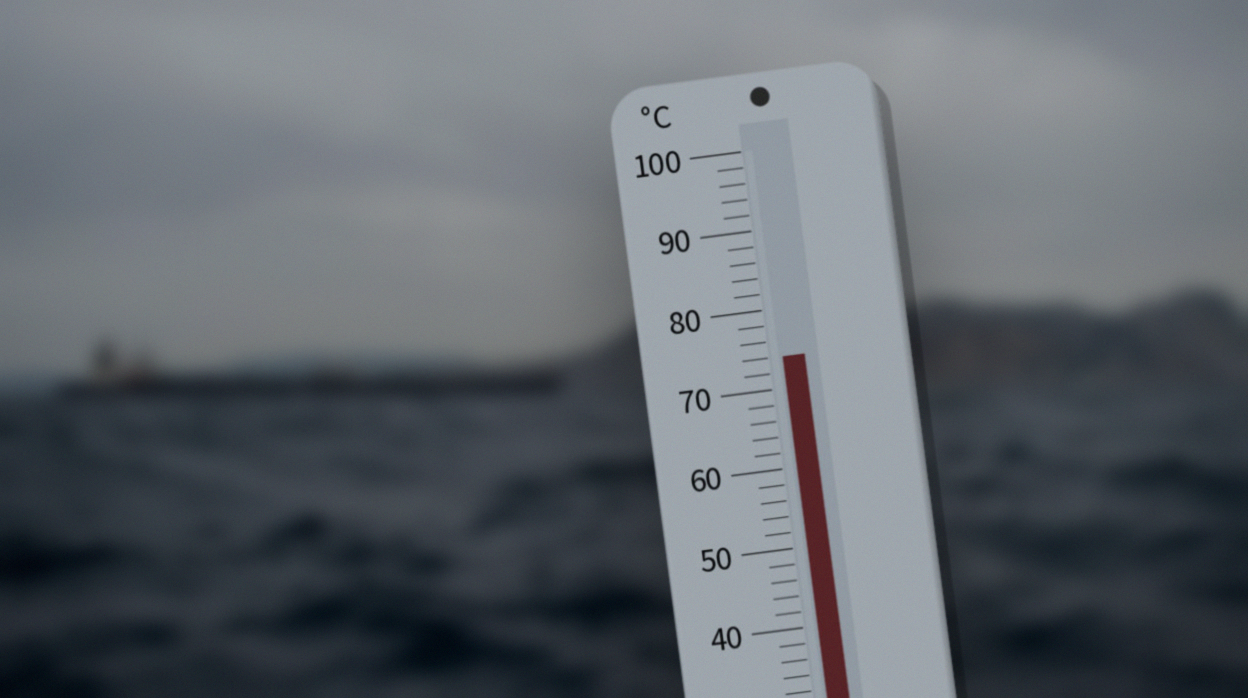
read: 74; °C
